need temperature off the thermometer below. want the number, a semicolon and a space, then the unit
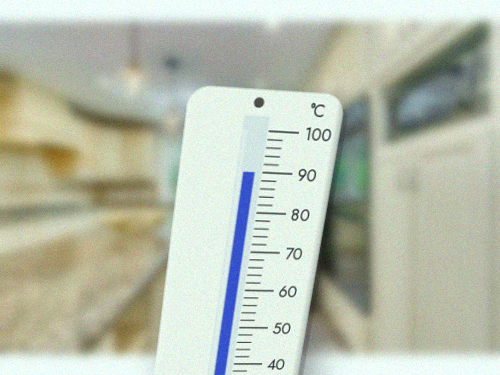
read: 90; °C
